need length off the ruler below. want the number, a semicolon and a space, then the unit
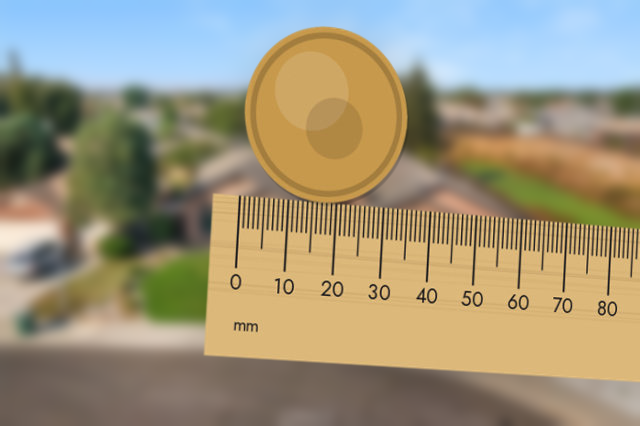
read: 34; mm
